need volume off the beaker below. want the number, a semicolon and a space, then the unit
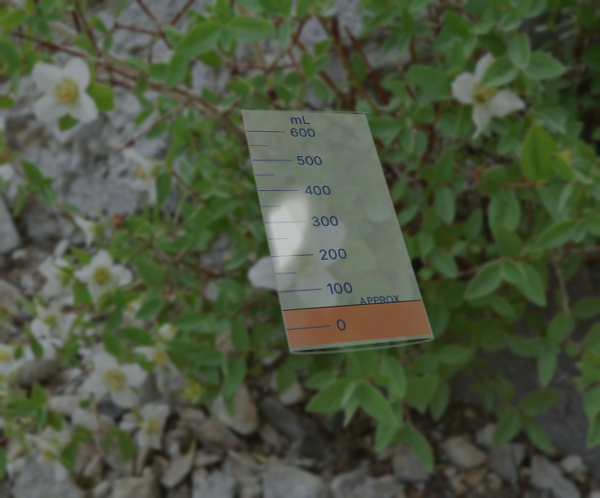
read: 50; mL
